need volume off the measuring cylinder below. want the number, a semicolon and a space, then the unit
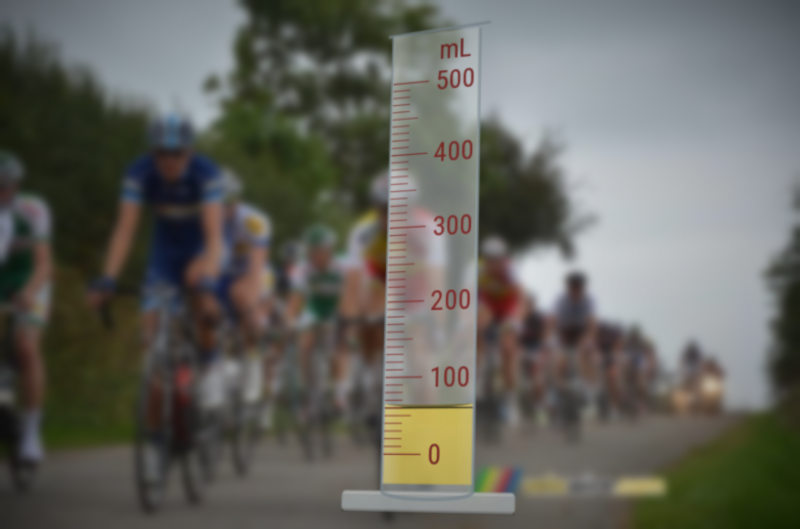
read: 60; mL
